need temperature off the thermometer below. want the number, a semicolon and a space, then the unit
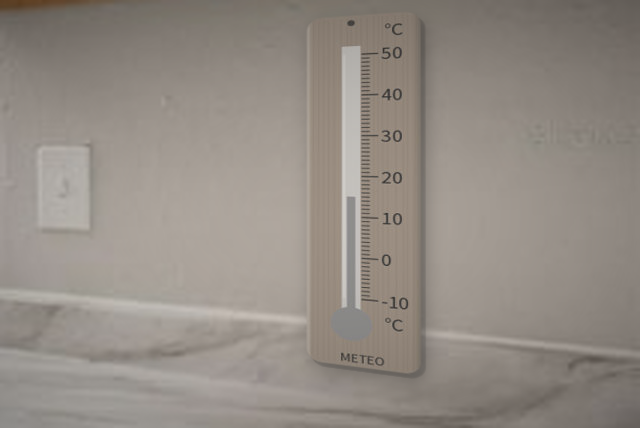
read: 15; °C
